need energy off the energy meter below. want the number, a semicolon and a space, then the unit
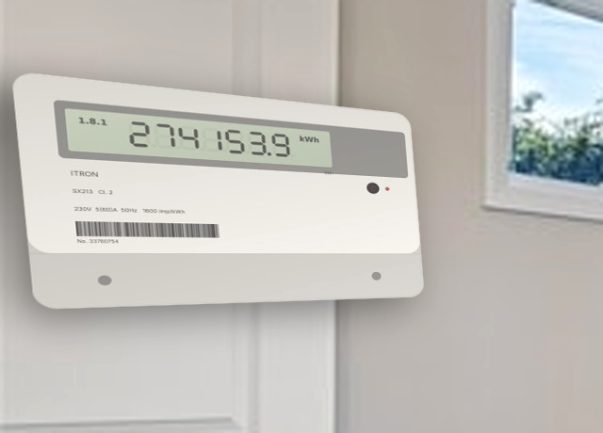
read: 274153.9; kWh
